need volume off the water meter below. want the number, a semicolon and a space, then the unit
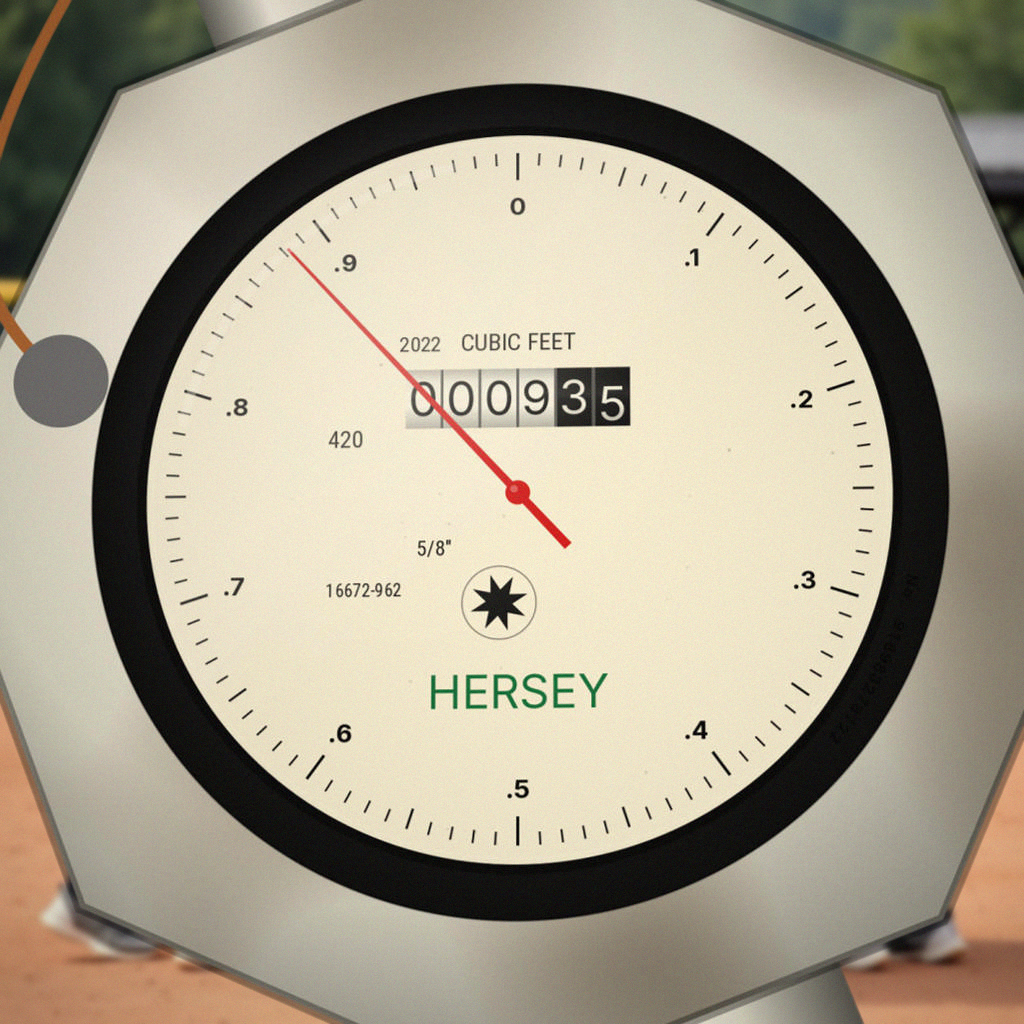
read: 934.88; ft³
